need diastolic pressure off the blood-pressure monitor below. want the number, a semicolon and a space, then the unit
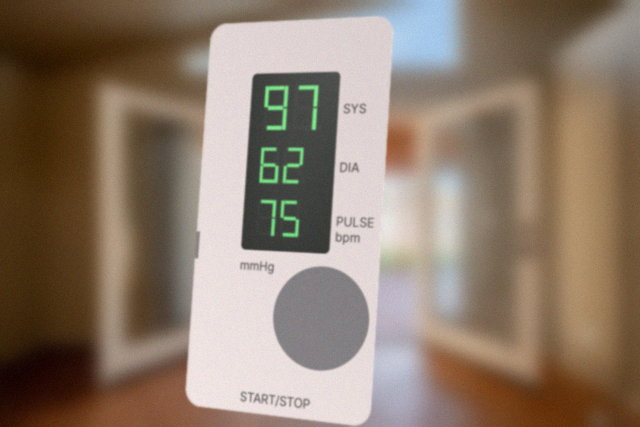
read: 62; mmHg
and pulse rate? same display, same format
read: 75; bpm
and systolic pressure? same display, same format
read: 97; mmHg
